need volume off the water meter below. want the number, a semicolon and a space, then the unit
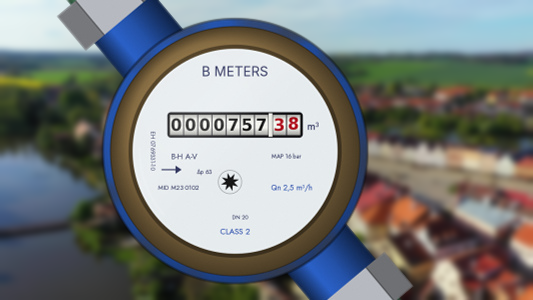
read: 757.38; m³
